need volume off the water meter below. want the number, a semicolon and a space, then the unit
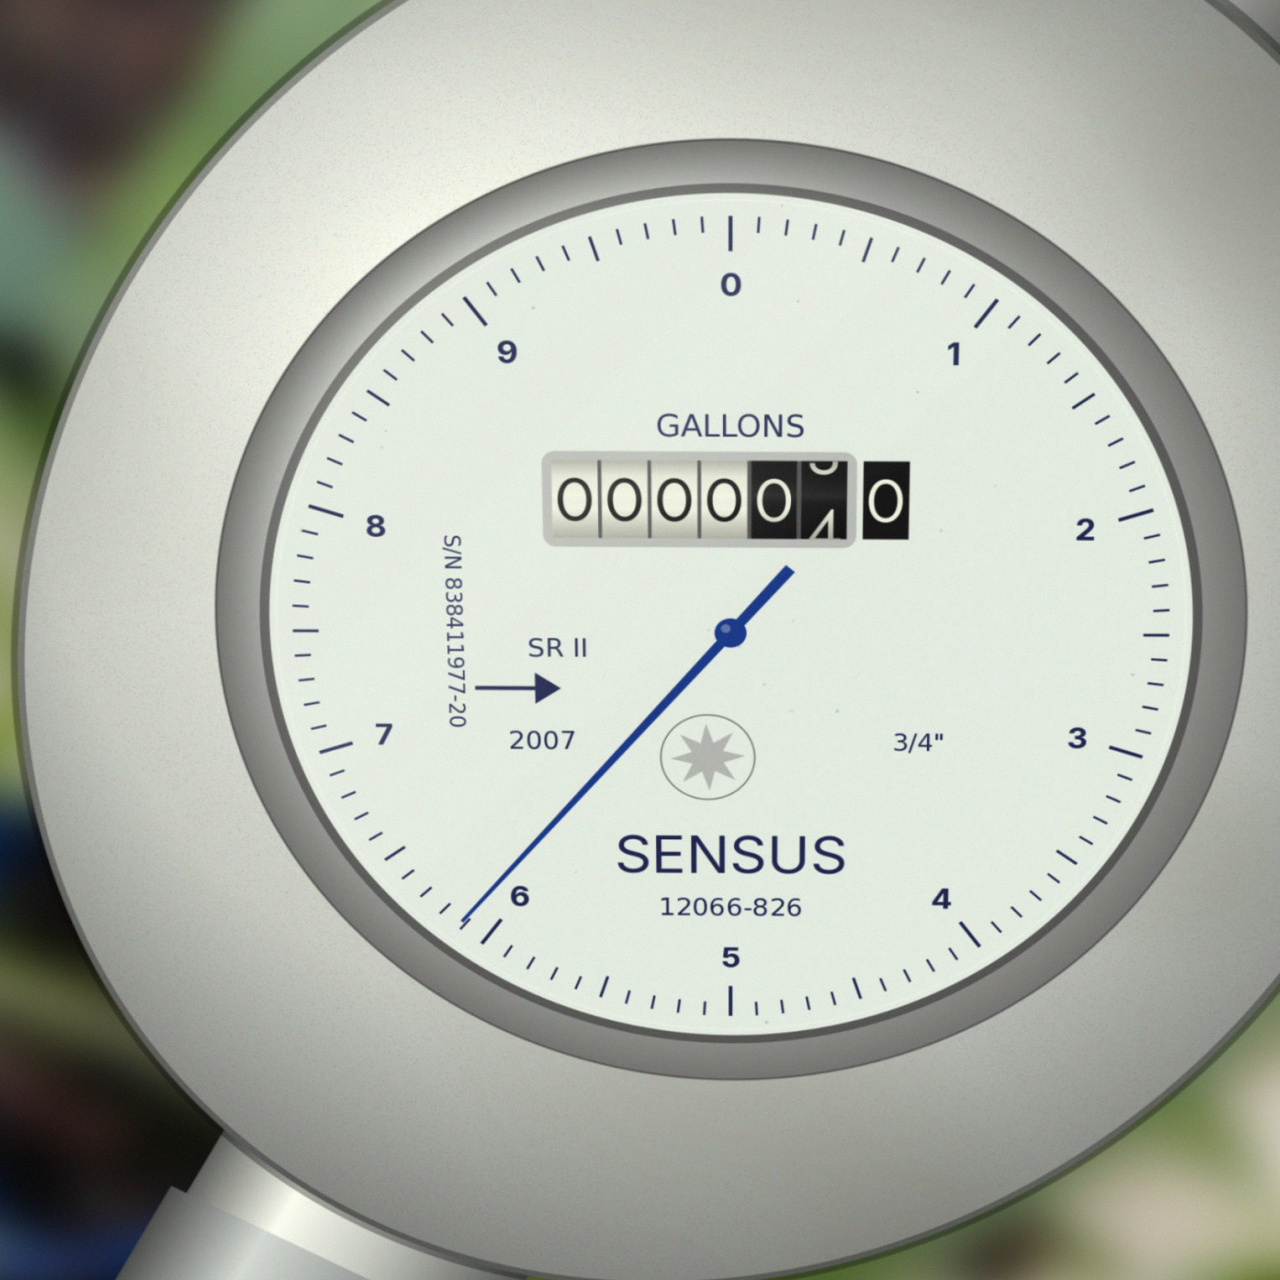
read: 36.1; gal
